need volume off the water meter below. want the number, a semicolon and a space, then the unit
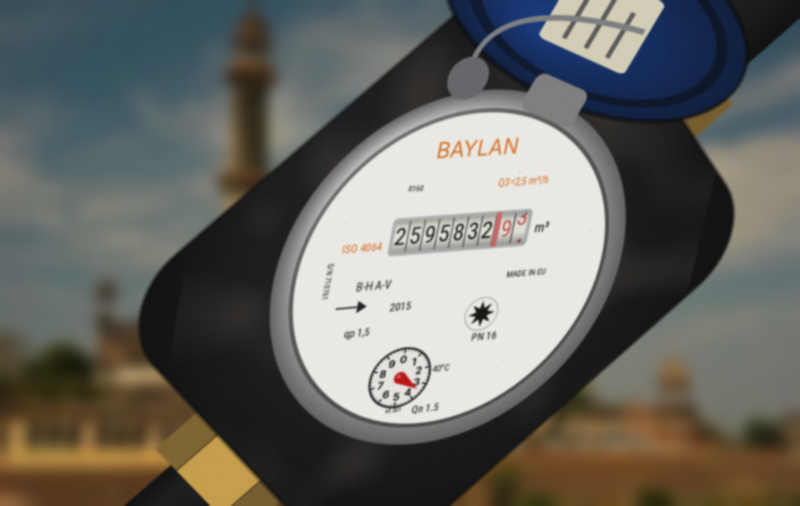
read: 2595832.933; m³
